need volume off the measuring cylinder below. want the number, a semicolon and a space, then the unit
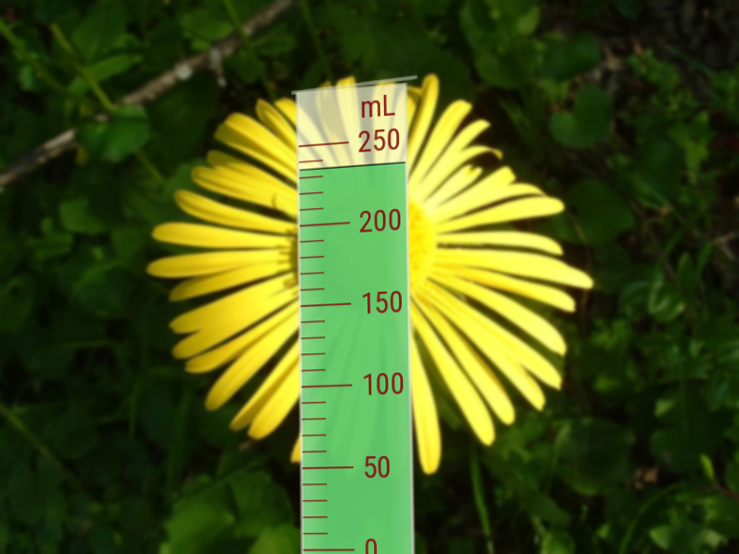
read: 235; mL
